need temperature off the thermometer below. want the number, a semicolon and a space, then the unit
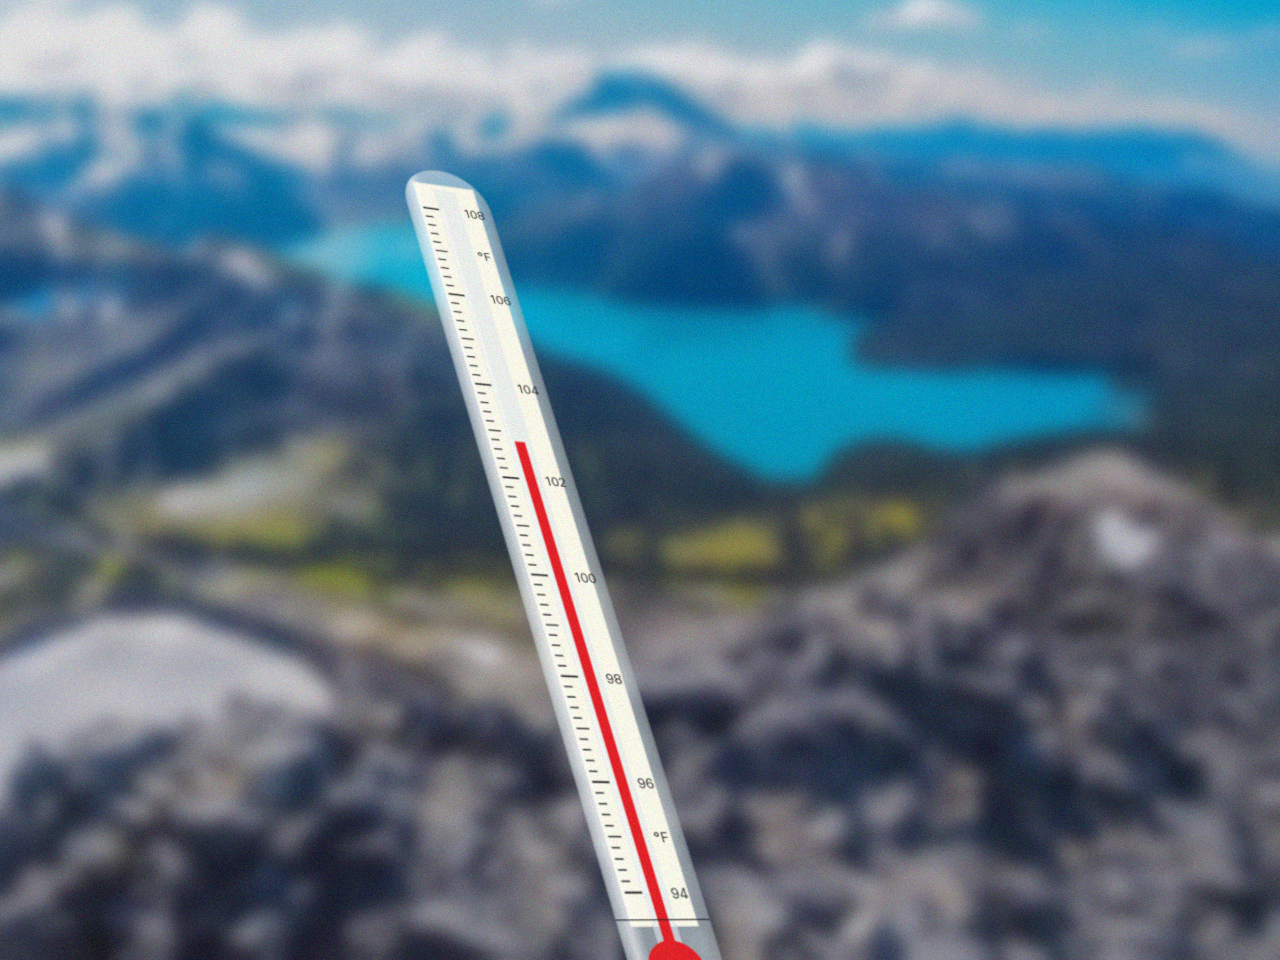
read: 102.8; °F
